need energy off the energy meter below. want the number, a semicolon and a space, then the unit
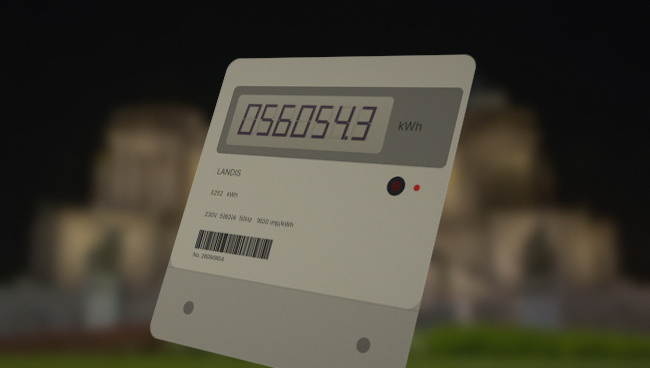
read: 56054.3; kWh
